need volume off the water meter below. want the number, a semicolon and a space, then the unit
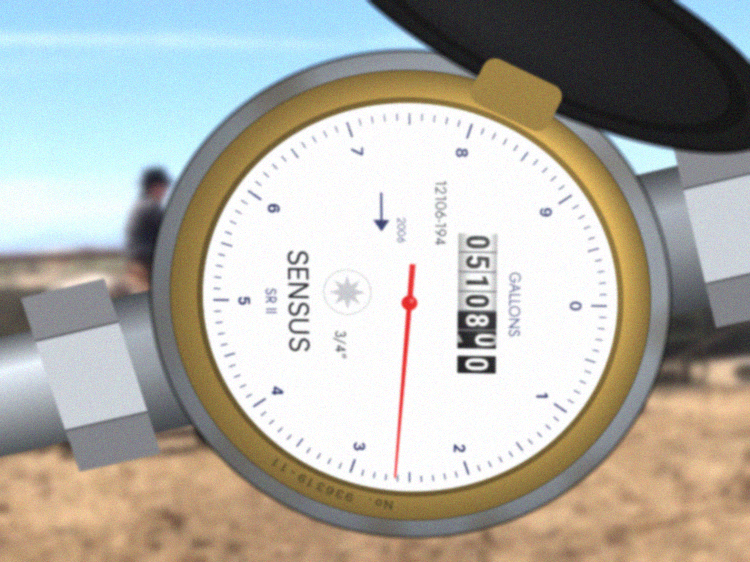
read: 510802.6; gal
